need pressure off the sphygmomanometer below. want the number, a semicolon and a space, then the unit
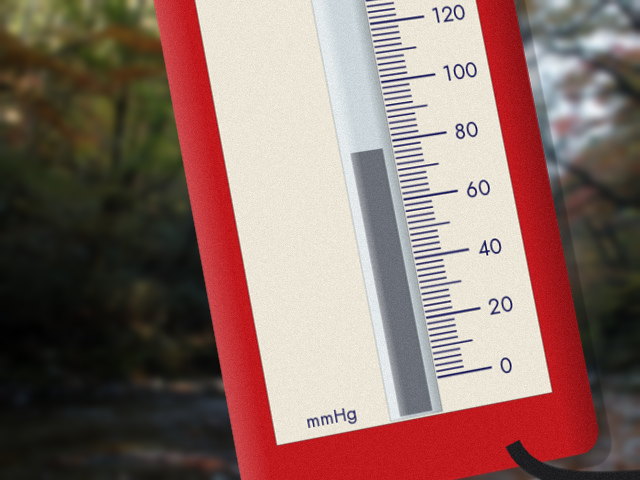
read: 78; mmHg
